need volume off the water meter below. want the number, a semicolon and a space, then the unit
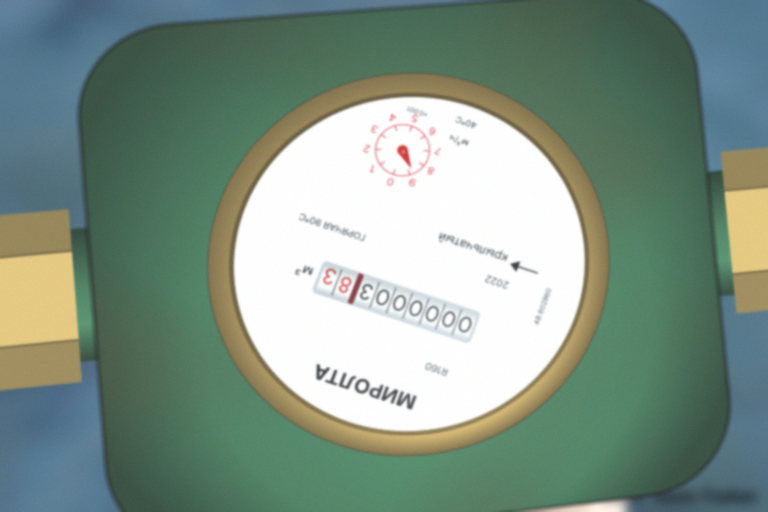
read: 3.828; m³
